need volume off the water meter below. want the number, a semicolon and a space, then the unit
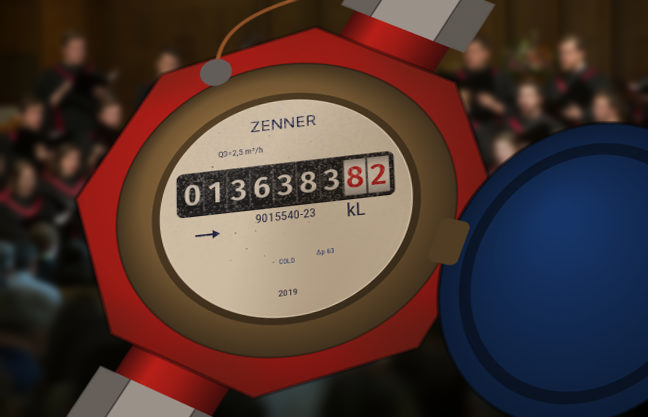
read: 136383.82; kL
